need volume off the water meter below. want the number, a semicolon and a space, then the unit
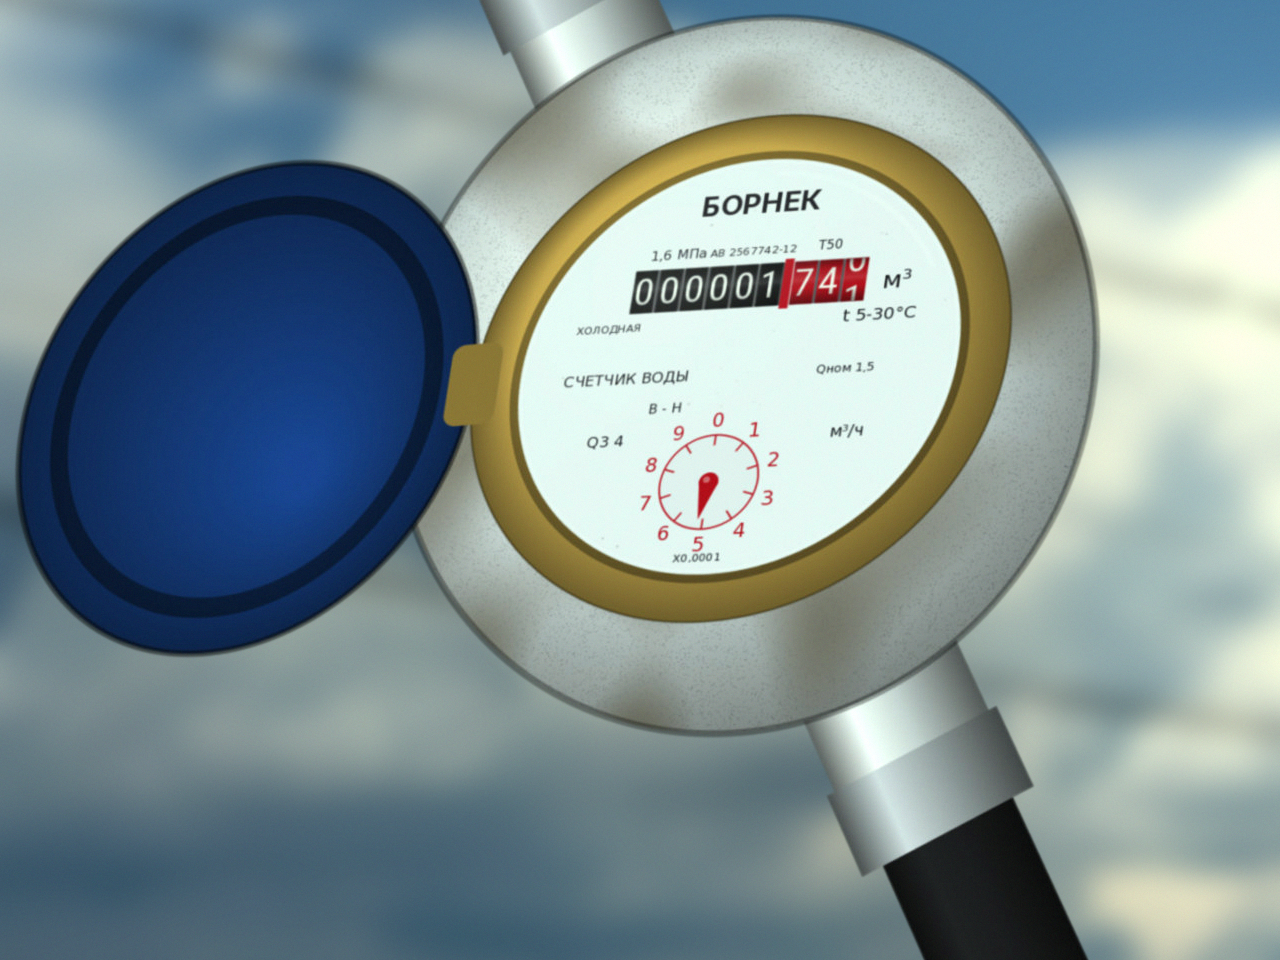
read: 1.7405; m³
